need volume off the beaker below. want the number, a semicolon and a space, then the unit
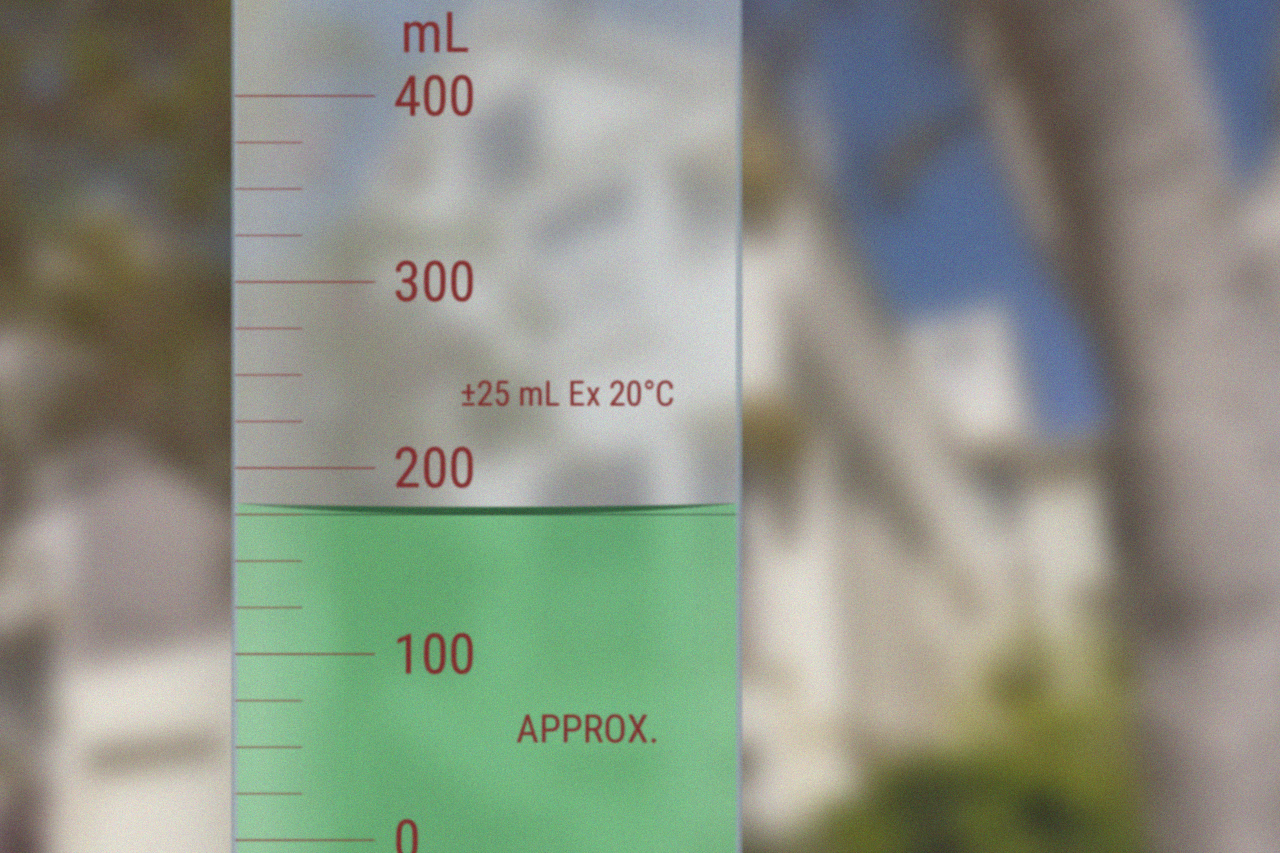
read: 175; mL
